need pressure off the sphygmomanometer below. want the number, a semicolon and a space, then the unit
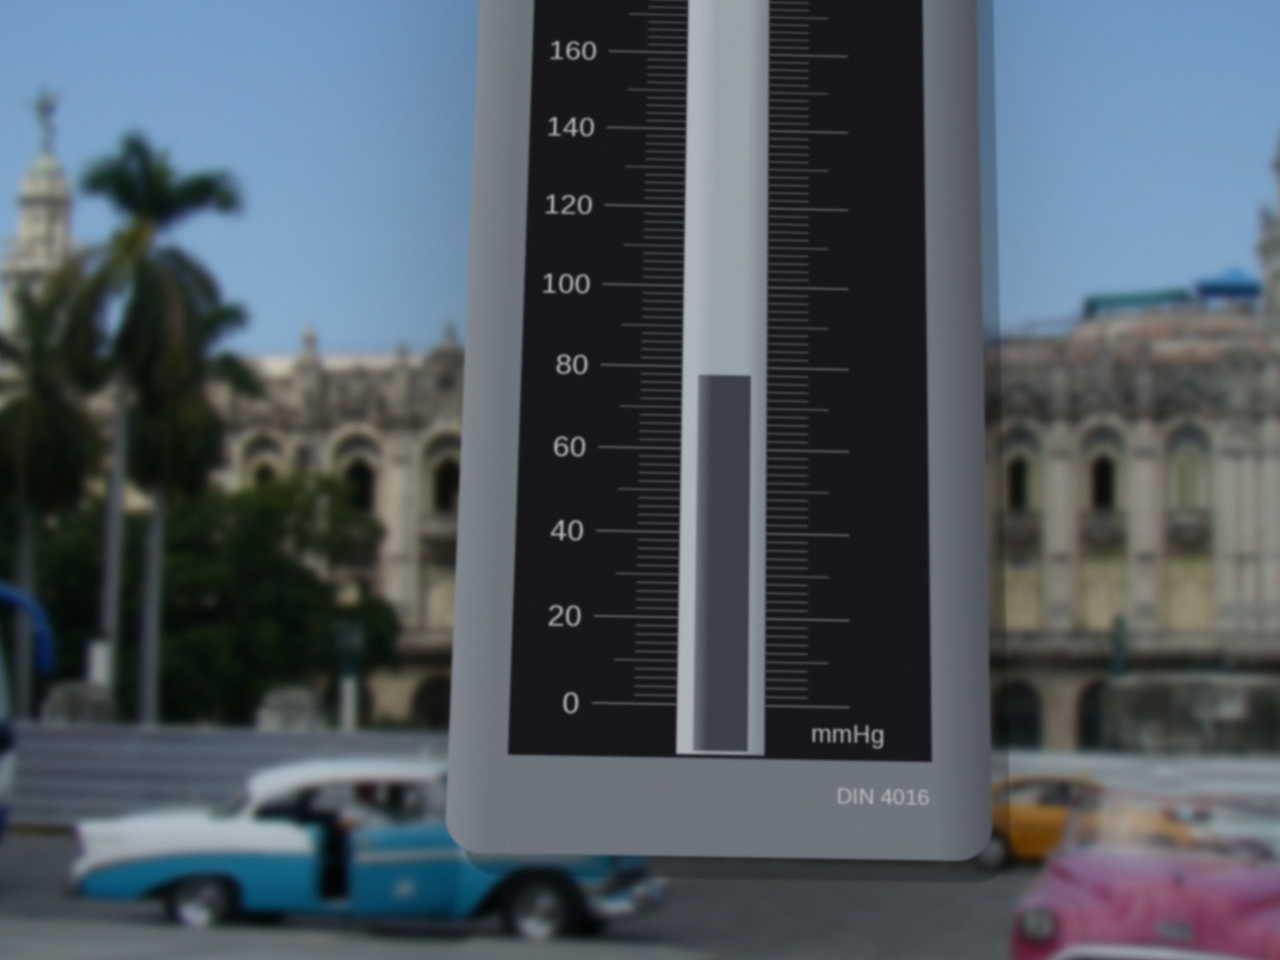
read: 78; mmHg
